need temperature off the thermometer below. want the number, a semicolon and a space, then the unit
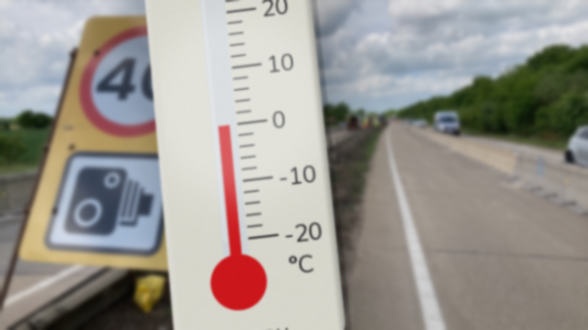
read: 0; °C
